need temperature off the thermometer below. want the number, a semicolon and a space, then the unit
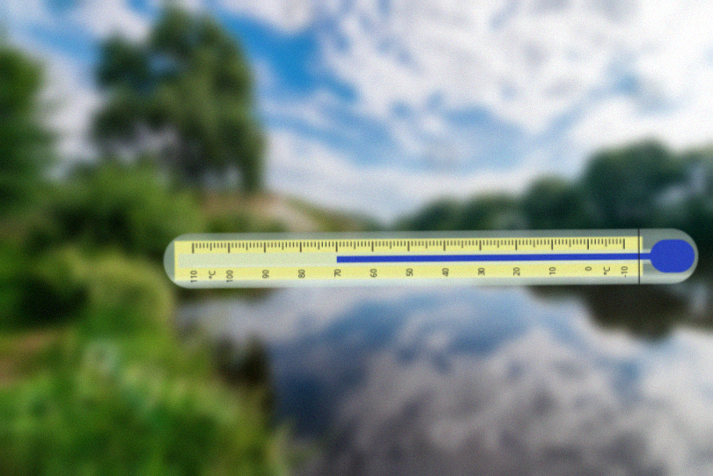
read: 70; °C
